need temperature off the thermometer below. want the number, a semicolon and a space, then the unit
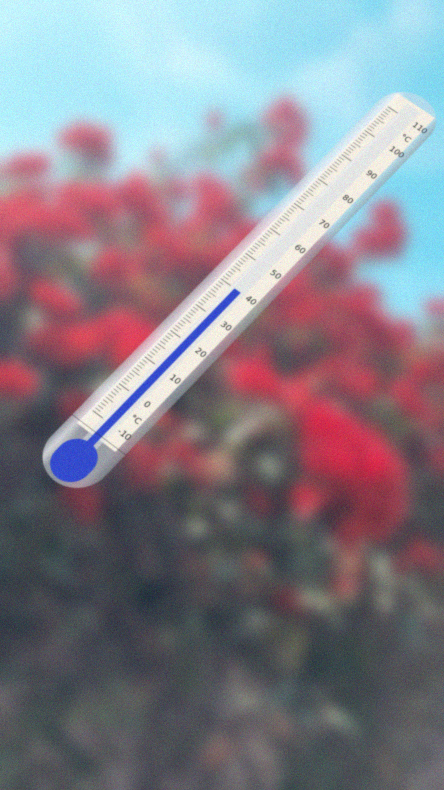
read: 40; °C
